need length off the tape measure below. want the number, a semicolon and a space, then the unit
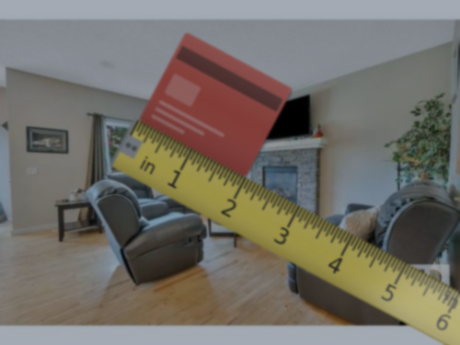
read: 2; in
